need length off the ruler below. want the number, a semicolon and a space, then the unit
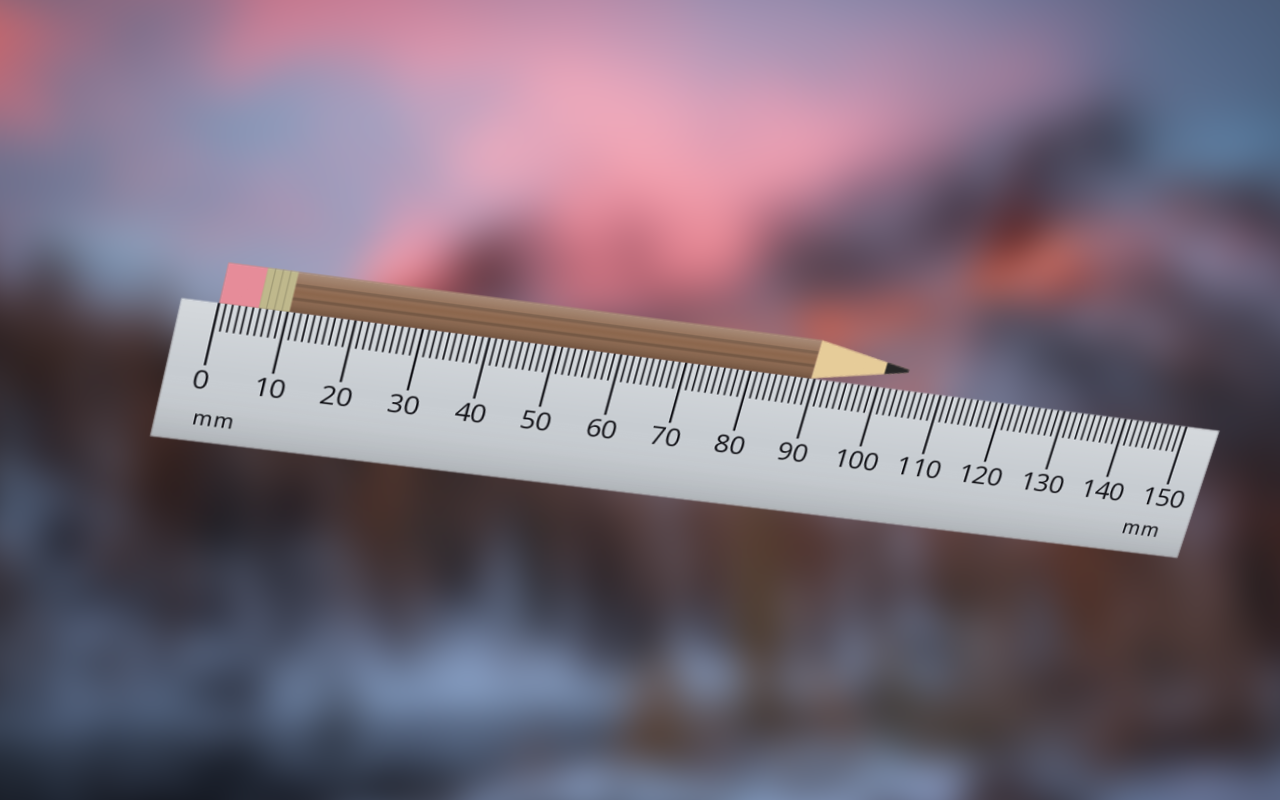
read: 104; mm
